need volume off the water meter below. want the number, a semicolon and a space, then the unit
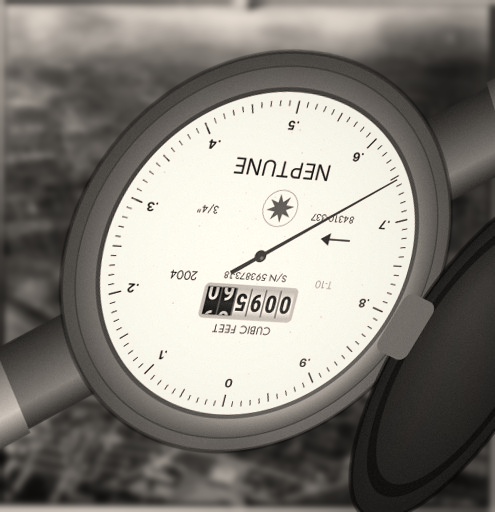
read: 9559.65; ft³
